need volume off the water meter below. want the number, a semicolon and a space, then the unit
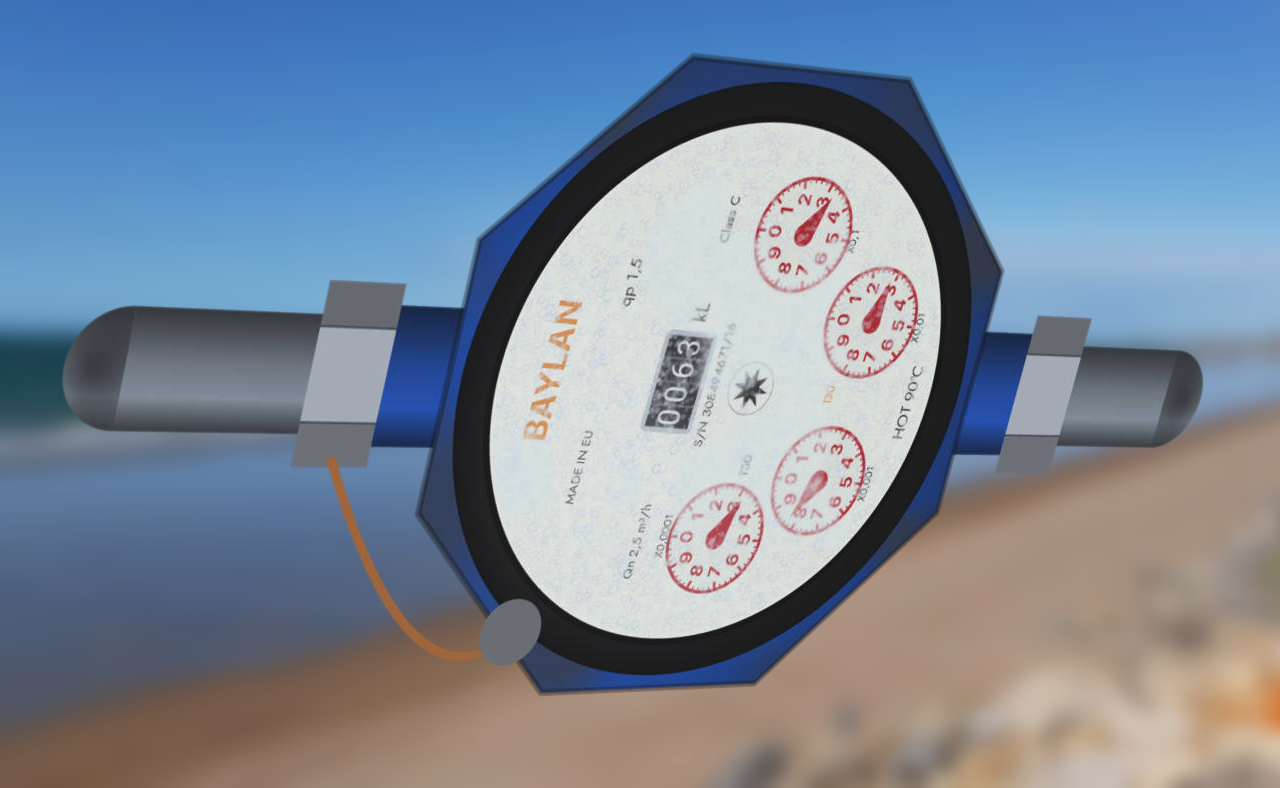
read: 63.3283; kL
